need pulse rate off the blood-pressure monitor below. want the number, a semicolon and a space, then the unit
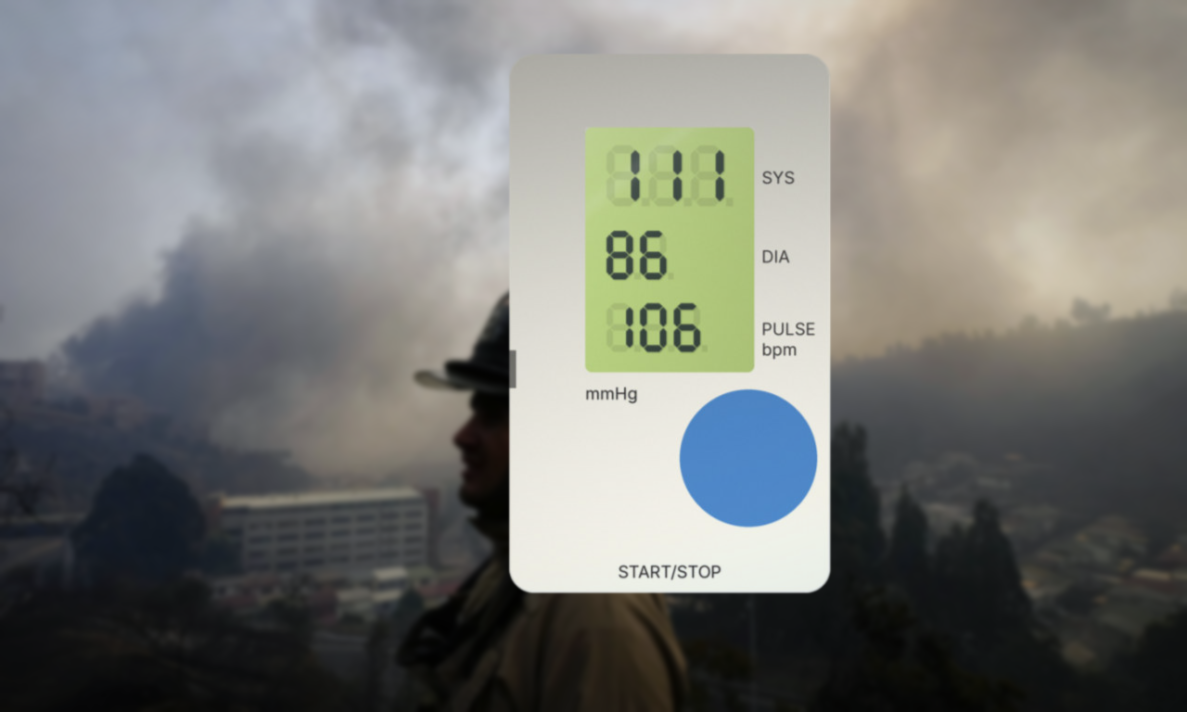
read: 106; bpm
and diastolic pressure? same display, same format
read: 86; mmHg
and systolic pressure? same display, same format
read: 111; mmHg
